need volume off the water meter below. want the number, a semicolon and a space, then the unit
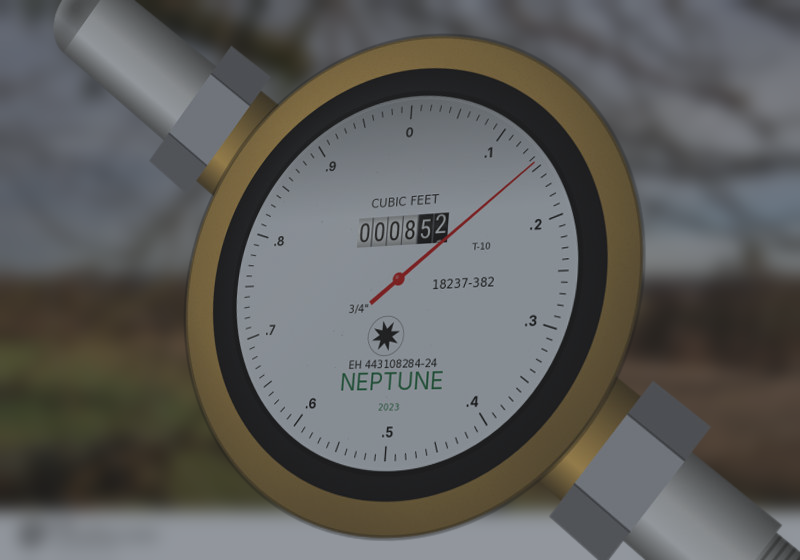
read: 852.14; ft³
